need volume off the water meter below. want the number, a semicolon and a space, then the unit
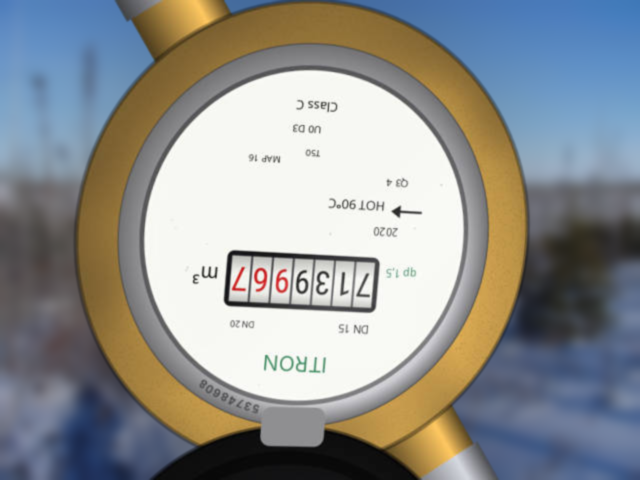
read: 7139.967; m³
